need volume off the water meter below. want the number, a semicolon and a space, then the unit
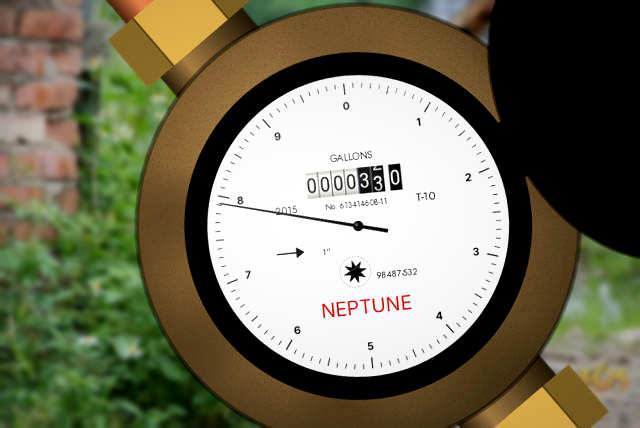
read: 327.9; gal
